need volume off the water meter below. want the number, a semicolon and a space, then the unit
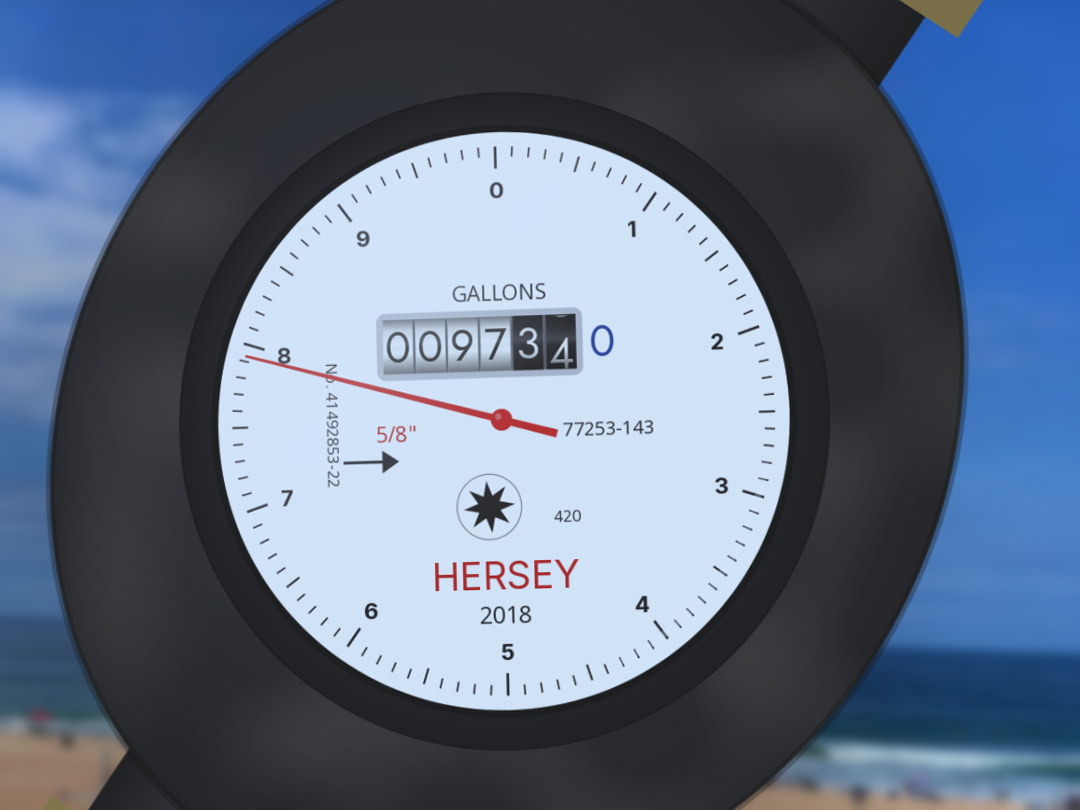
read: 97337.9; gal
